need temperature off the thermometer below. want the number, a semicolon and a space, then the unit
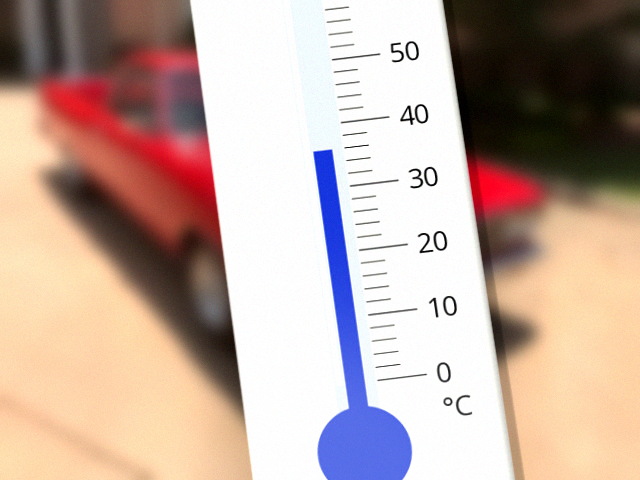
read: 36; °C
